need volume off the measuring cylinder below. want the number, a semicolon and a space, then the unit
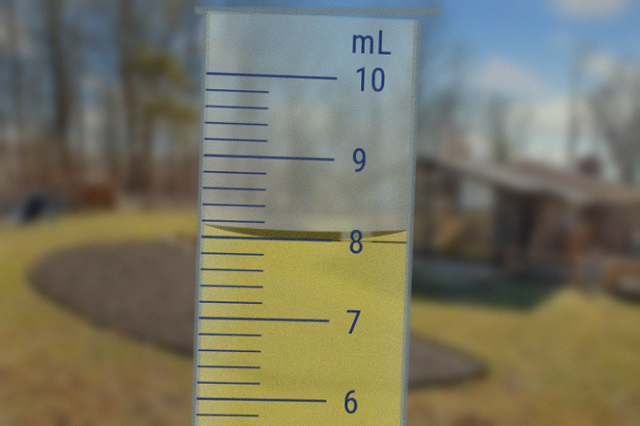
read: 8; mL
